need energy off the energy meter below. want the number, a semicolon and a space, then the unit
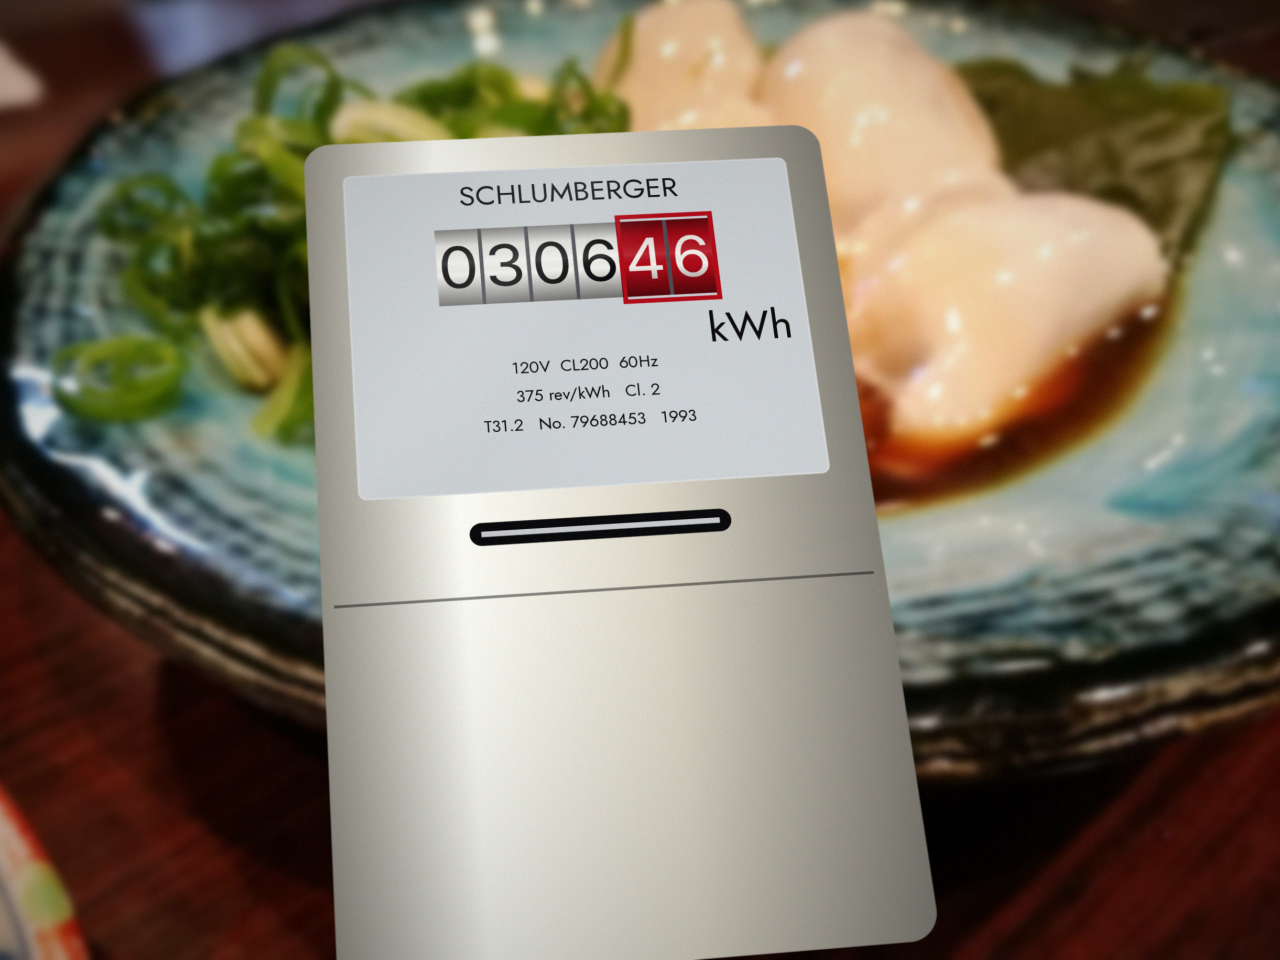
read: 306.46; kWh
